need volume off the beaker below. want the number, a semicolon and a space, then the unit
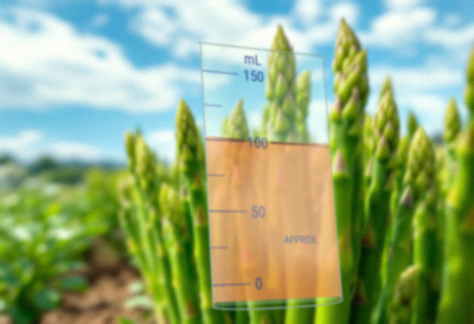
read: 100; mL
